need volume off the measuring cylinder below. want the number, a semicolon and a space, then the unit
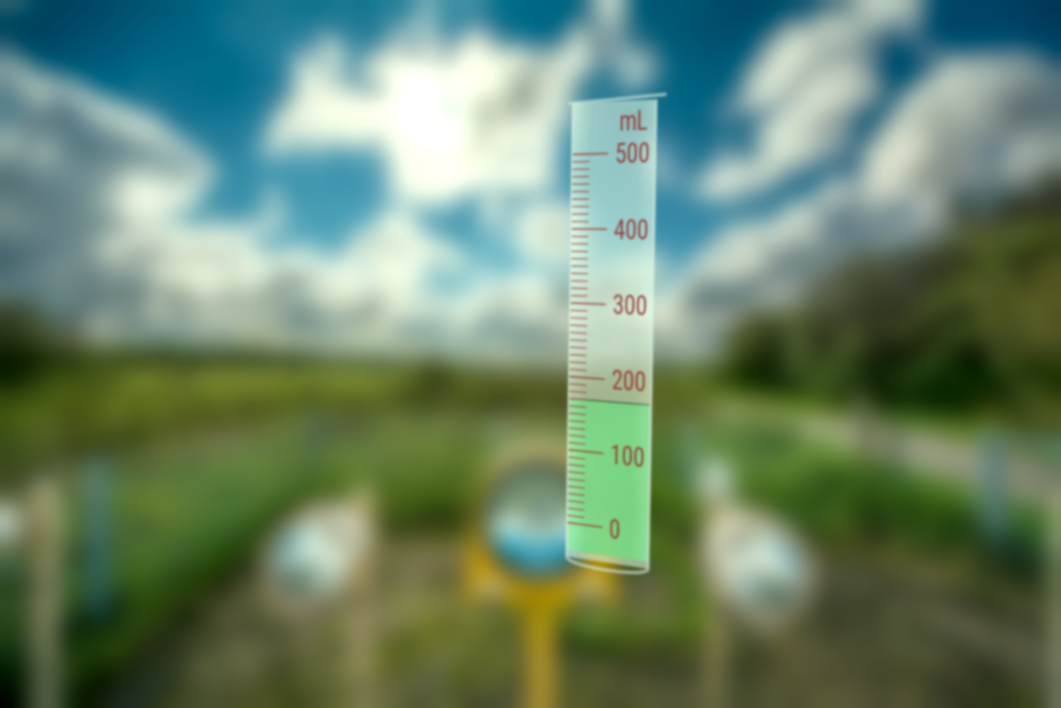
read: 170; mL
